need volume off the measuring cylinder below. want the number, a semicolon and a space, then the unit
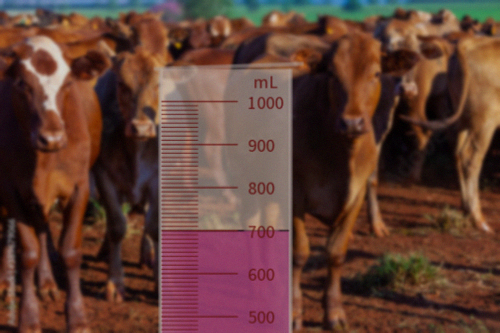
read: 700; mL
